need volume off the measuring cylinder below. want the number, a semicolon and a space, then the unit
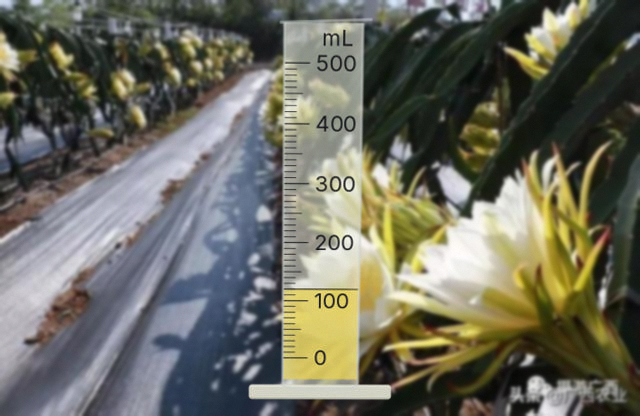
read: 120; mL
